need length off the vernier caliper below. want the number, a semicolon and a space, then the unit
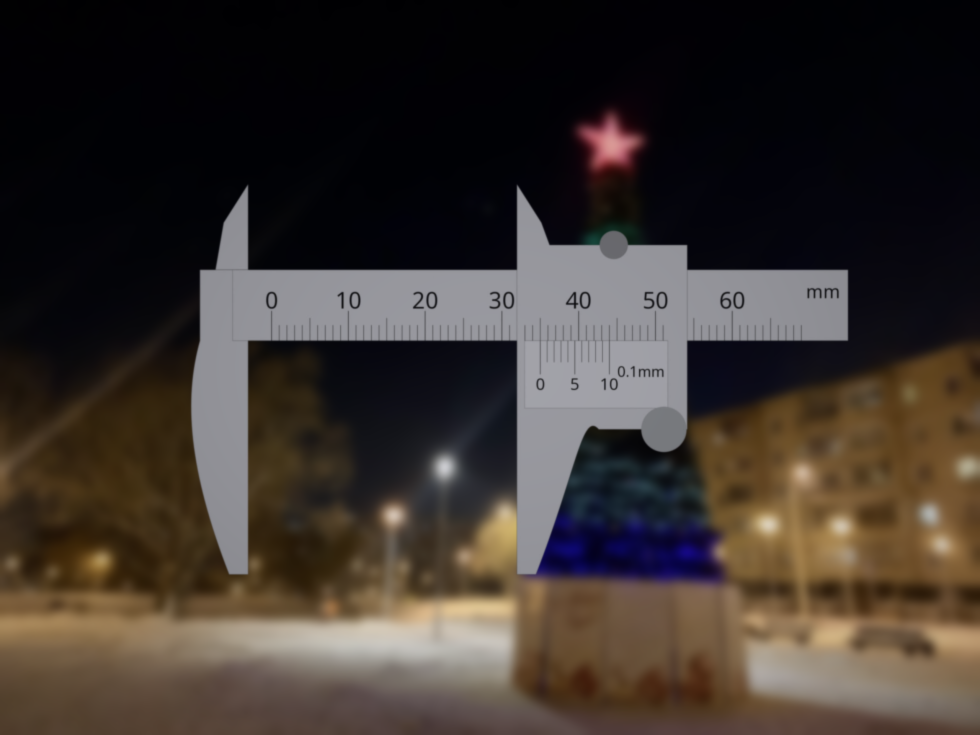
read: 35.0; mm
